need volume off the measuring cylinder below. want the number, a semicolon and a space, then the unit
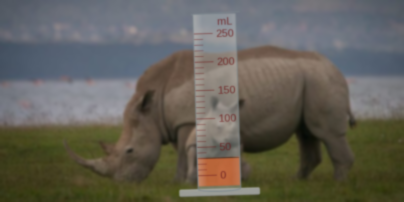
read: 30; mL
